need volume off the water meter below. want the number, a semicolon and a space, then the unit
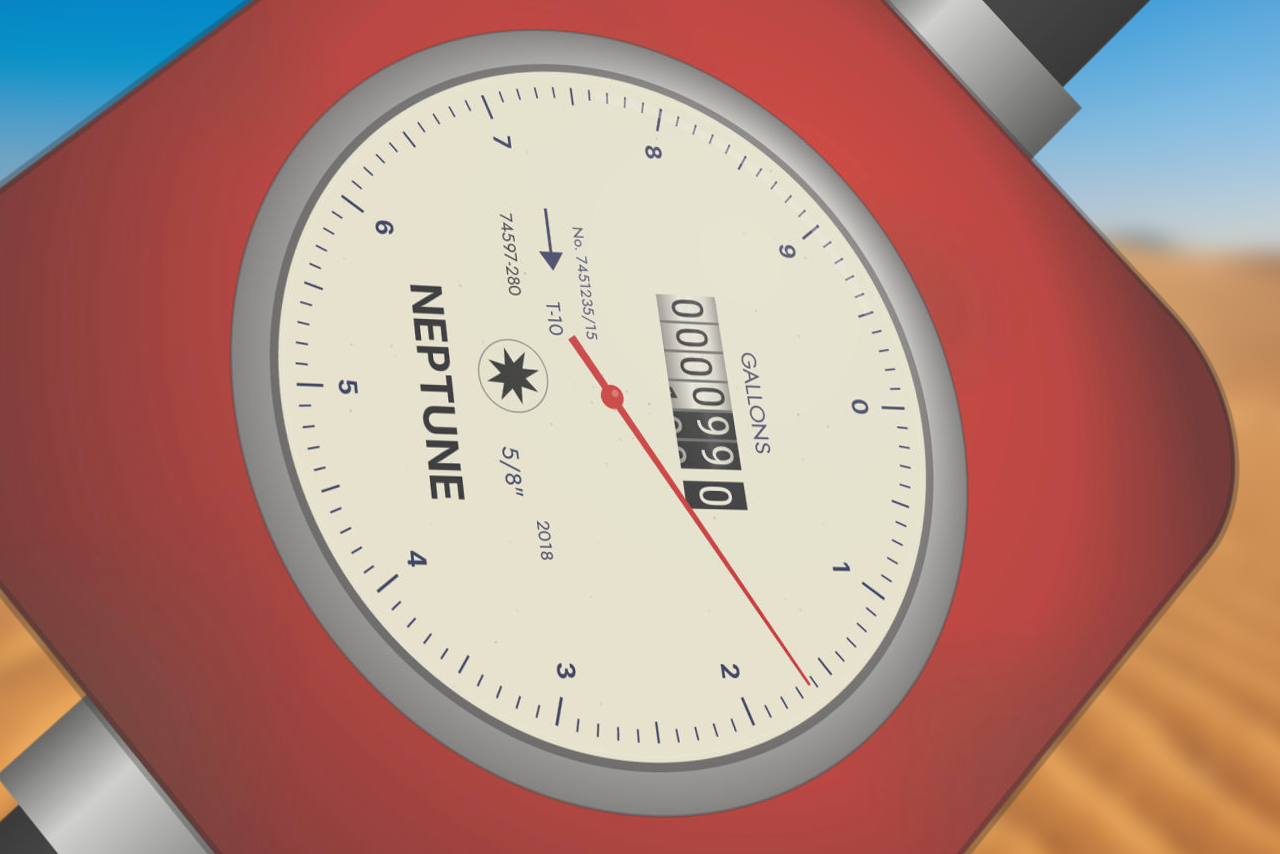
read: 991.6; gal
